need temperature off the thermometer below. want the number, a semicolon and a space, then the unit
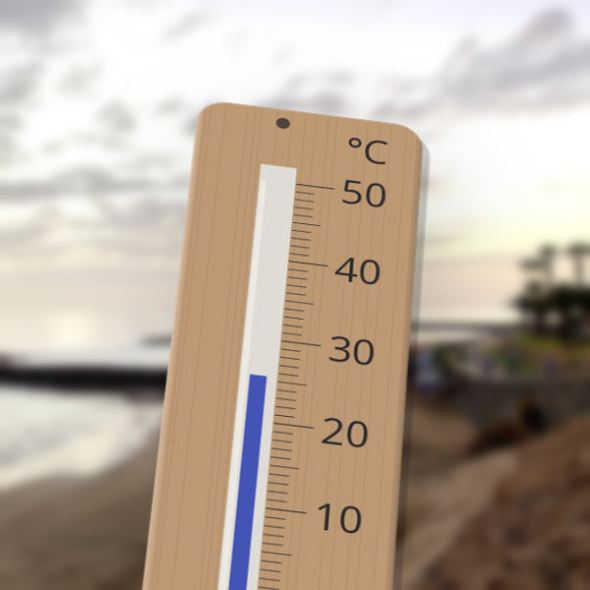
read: 25.5; °C
